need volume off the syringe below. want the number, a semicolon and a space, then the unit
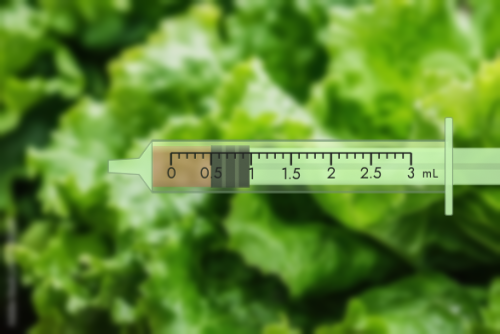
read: 0.5; mL
